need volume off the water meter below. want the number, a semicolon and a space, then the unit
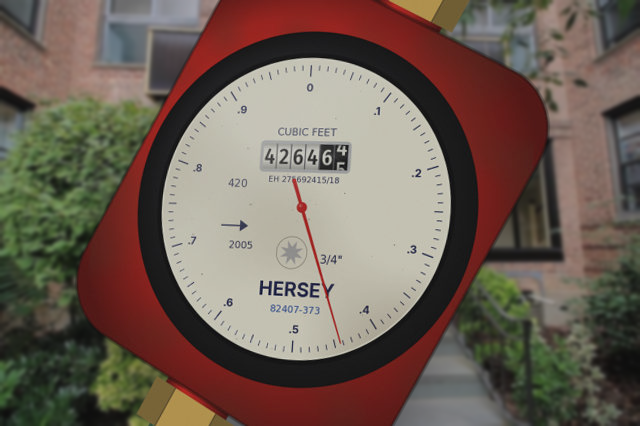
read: 426464.44; ft³
